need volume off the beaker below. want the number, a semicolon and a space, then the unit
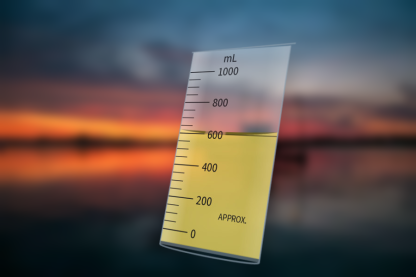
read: 600; mL
